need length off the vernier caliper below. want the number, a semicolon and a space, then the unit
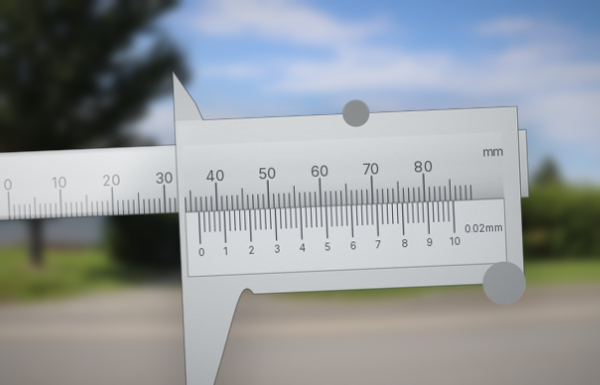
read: 36.5; mm
